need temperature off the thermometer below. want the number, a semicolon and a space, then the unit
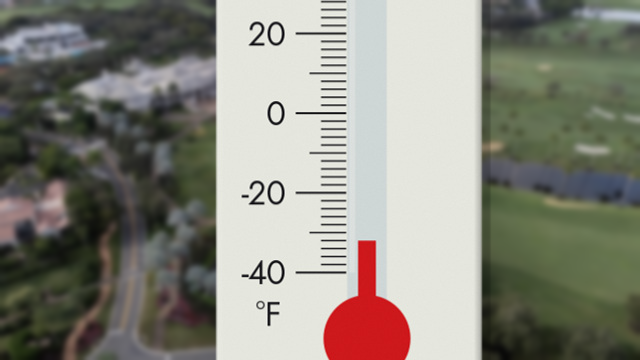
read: -32; °F
